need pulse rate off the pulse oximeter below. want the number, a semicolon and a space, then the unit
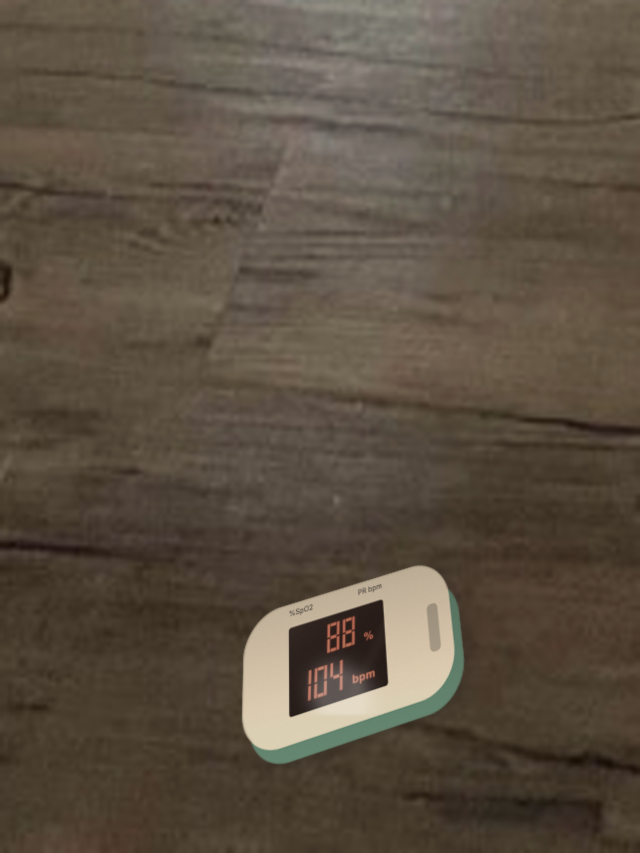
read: 104; bpm
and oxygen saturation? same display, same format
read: 88; %
